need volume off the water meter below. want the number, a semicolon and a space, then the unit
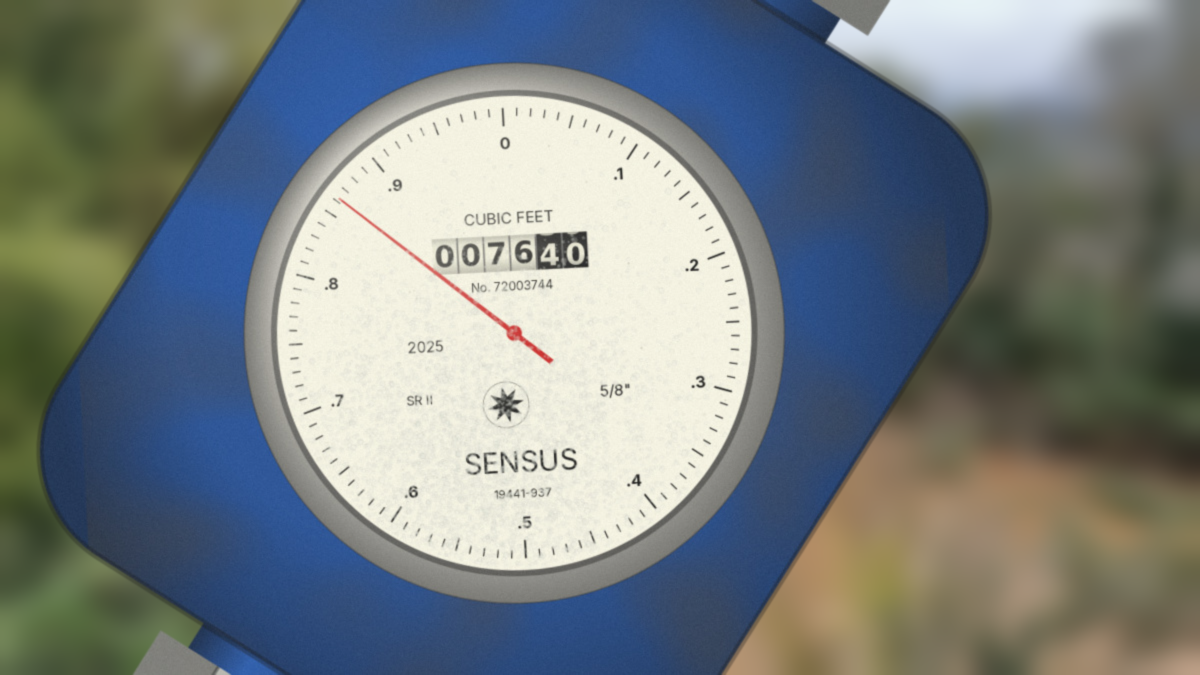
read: 7639.86; ft³
